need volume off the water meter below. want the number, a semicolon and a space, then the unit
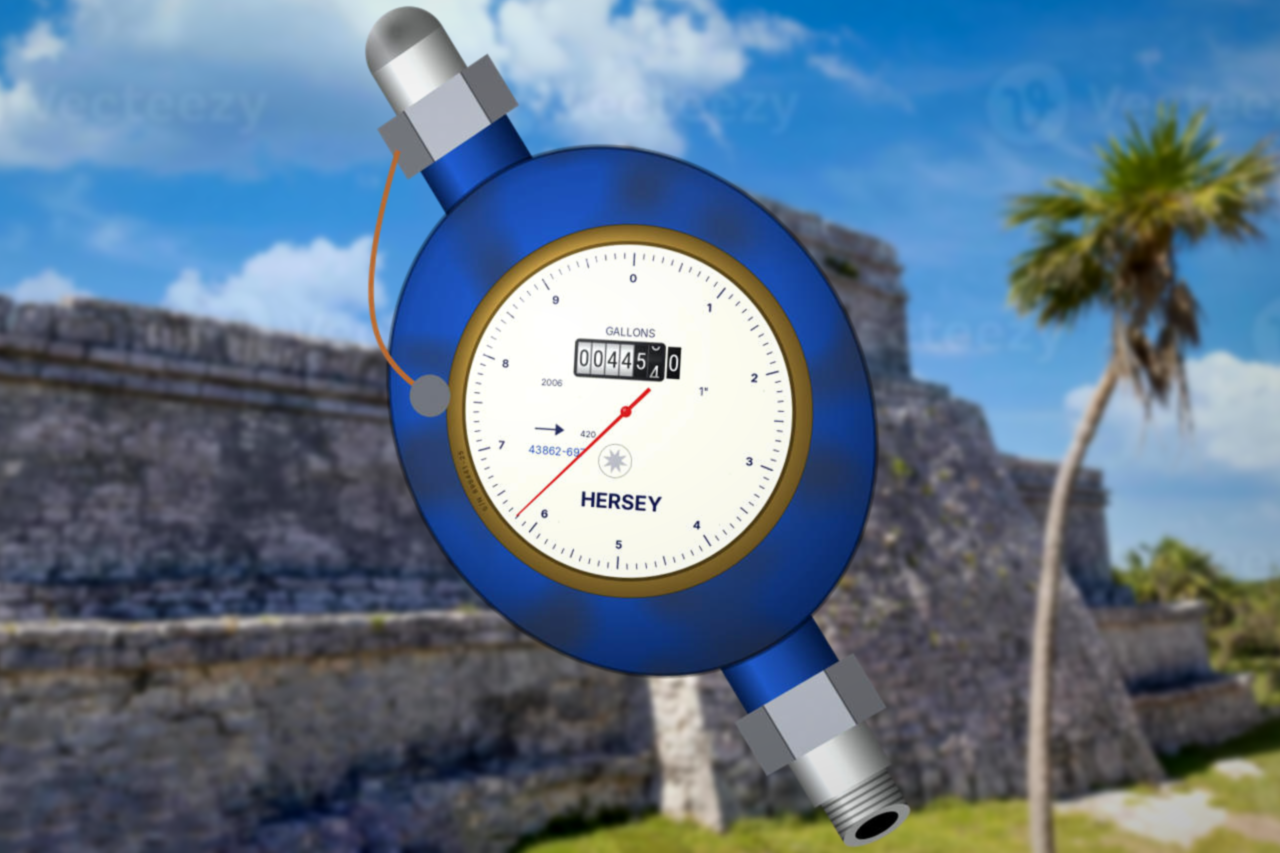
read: 44536.2; gal
